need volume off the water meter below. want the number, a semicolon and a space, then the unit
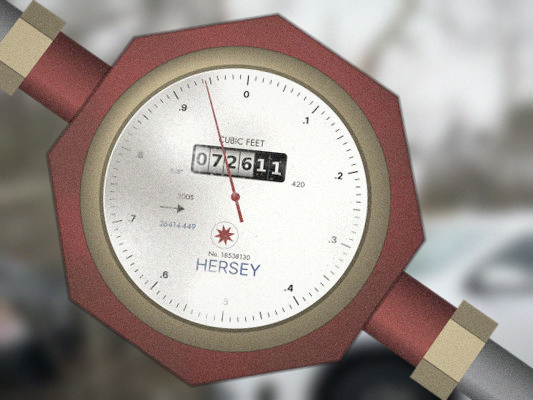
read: 72610.94; ft³
